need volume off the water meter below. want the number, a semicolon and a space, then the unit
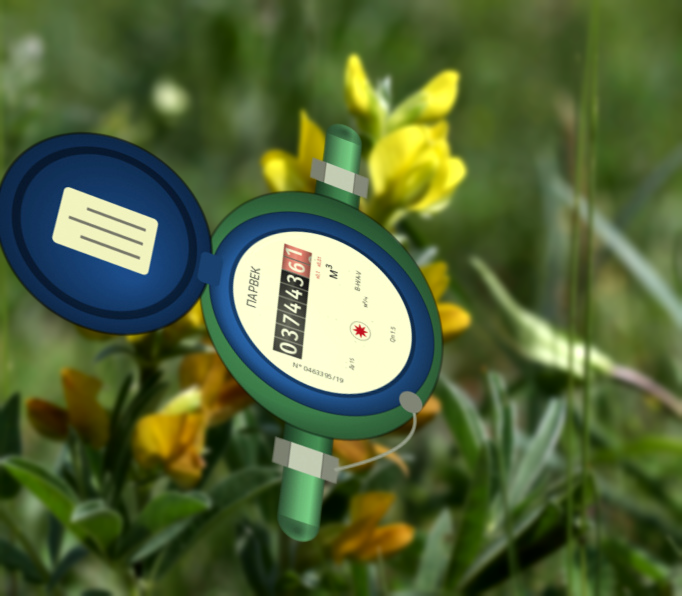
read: 37443.61; m³
